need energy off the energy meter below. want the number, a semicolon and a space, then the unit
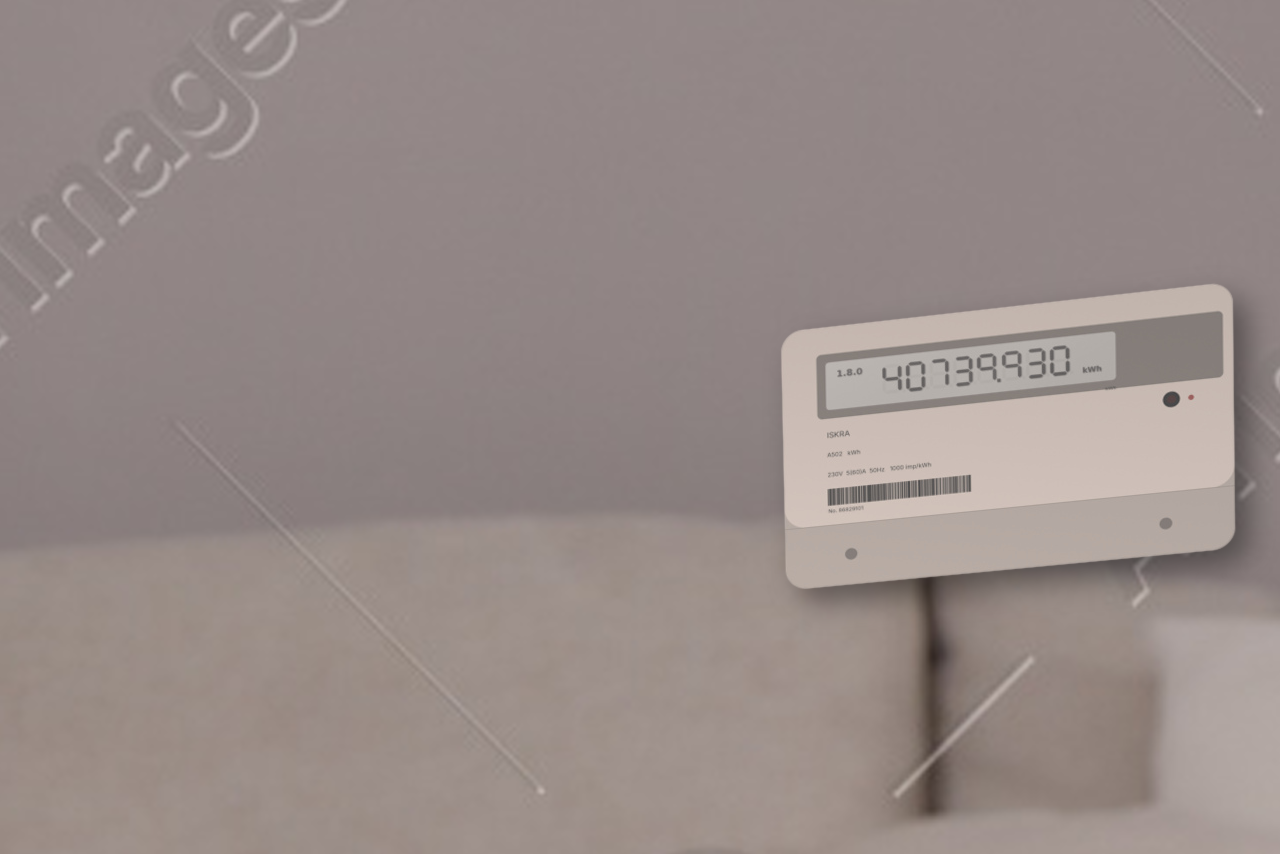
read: 40739.930; kWh
